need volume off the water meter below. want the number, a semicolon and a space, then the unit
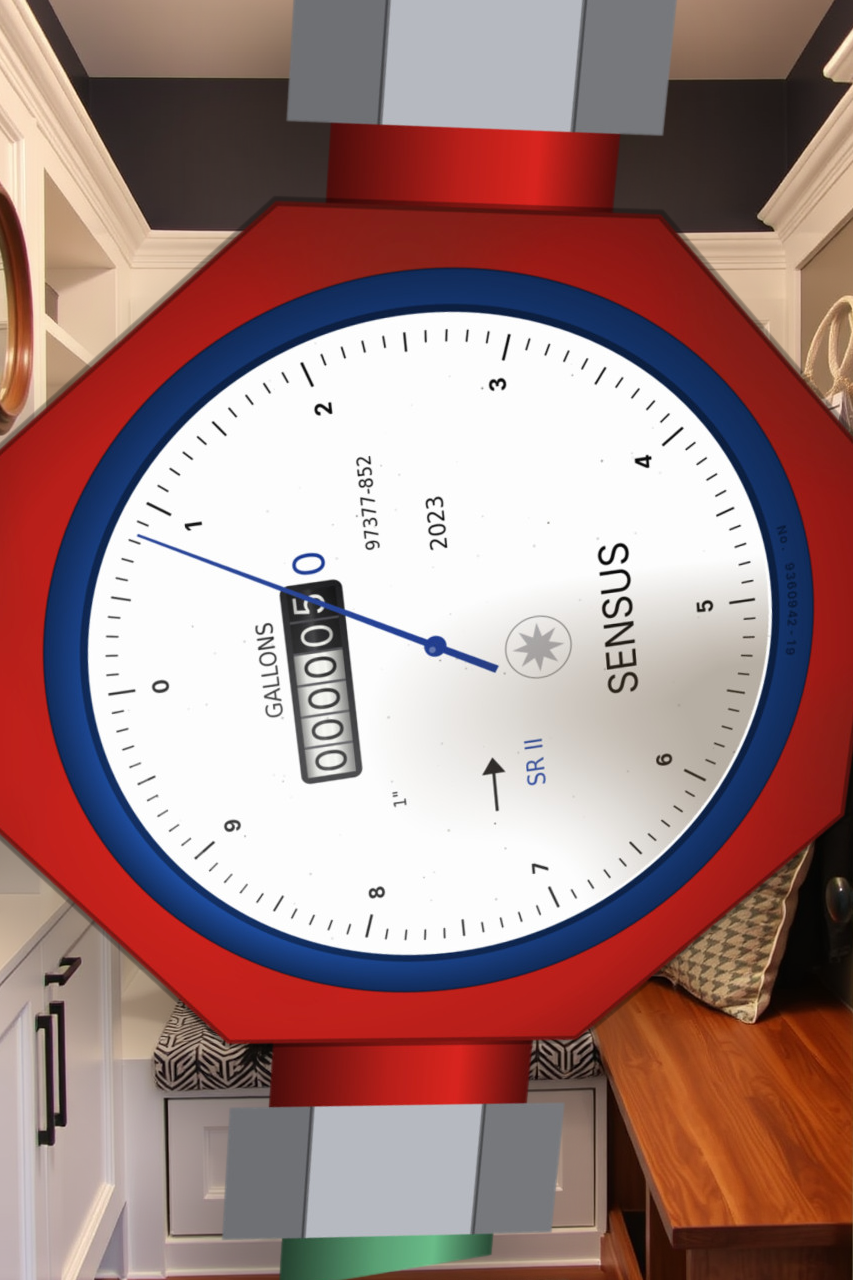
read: 50.8; gal
